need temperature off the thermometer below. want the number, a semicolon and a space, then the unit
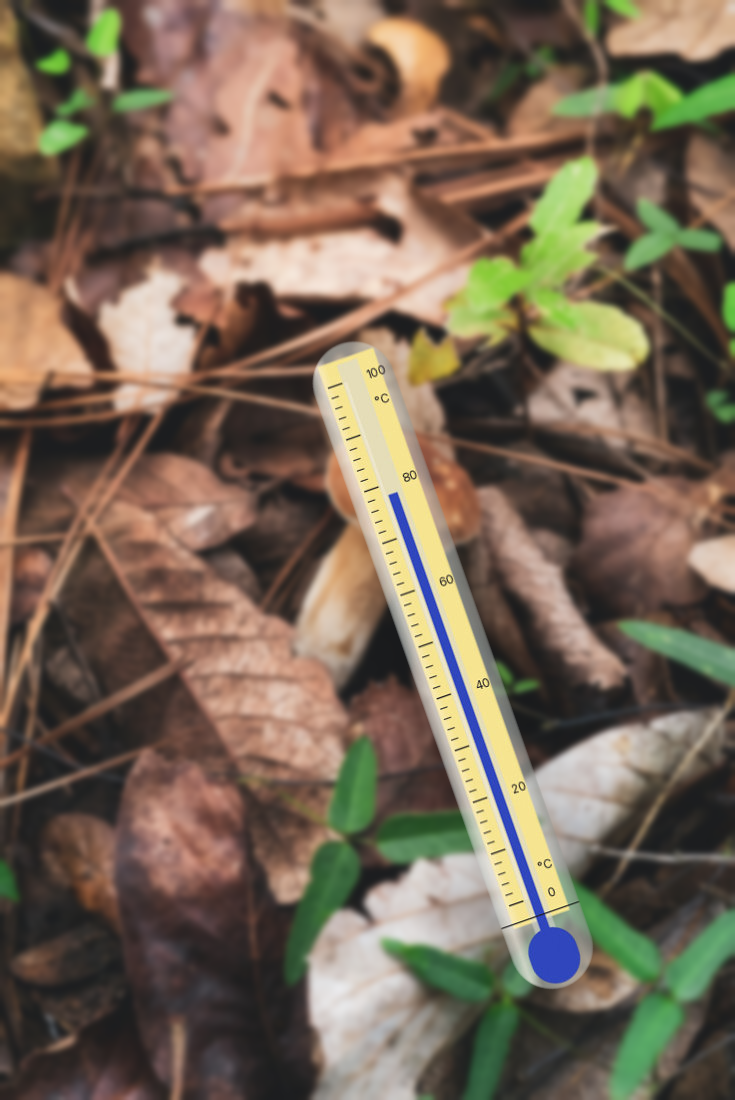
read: 78; °C
